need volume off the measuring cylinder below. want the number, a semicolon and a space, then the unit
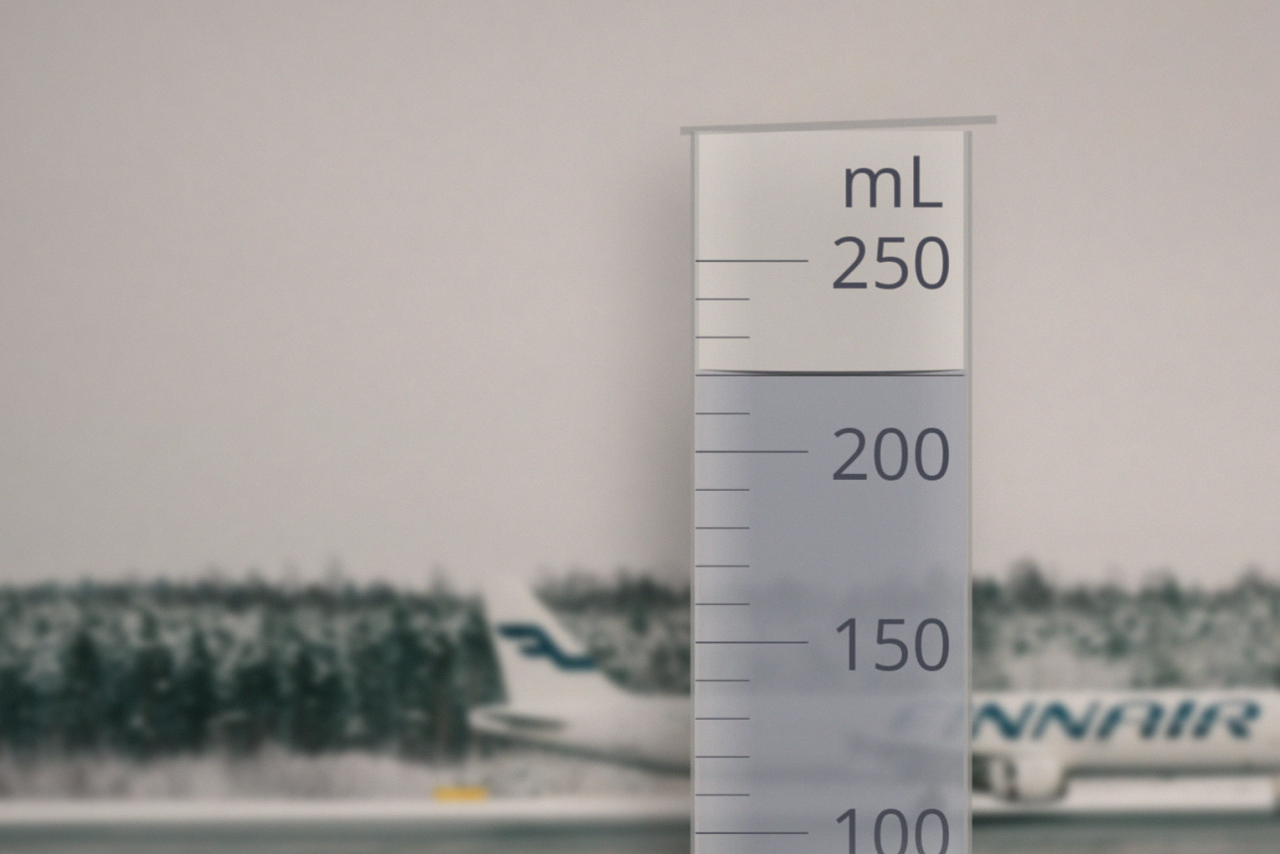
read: 220; mL
